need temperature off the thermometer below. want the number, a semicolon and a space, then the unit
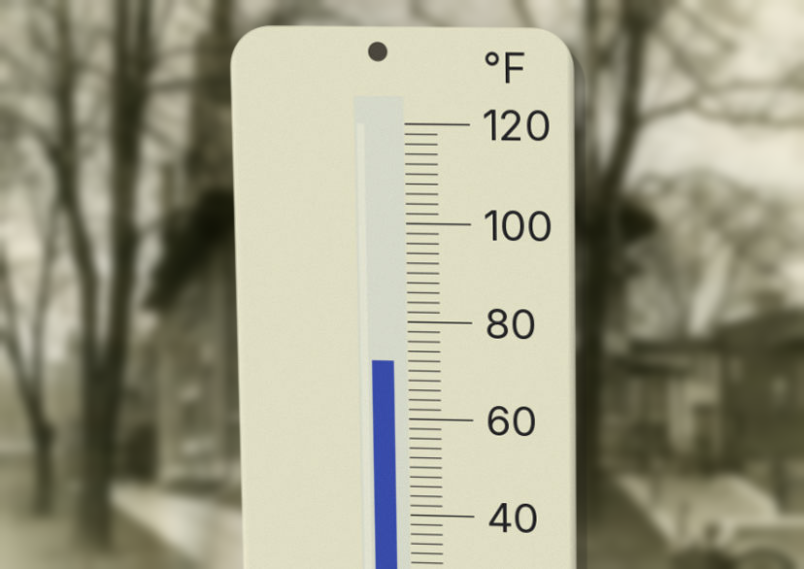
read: 72; °F
